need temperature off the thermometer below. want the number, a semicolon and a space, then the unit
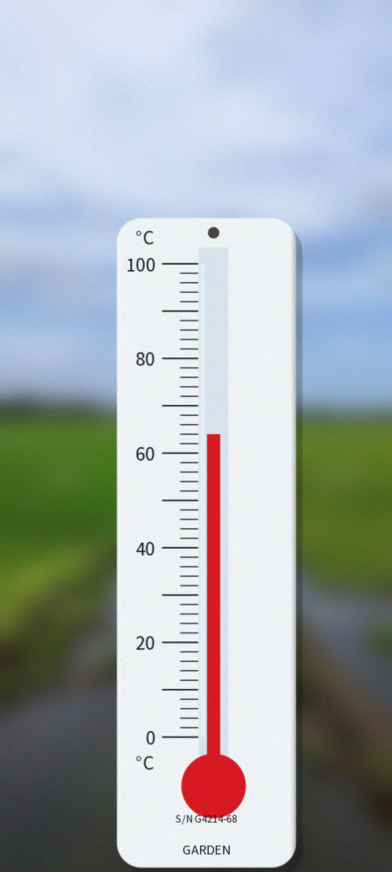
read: 64; °C
